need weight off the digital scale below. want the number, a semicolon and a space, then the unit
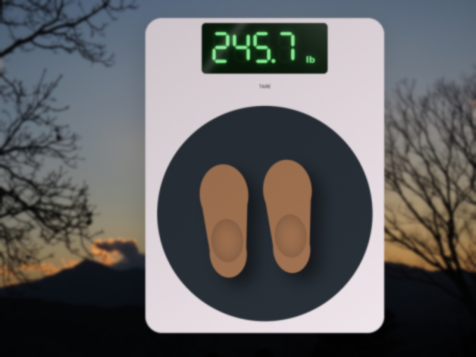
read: 245.7; lb
